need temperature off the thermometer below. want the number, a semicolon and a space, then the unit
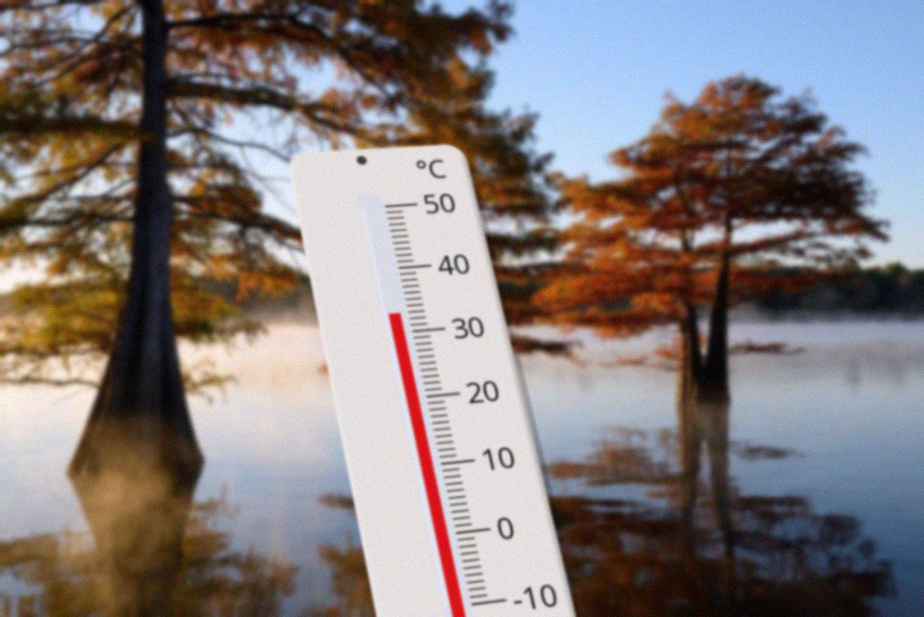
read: 33; °C
